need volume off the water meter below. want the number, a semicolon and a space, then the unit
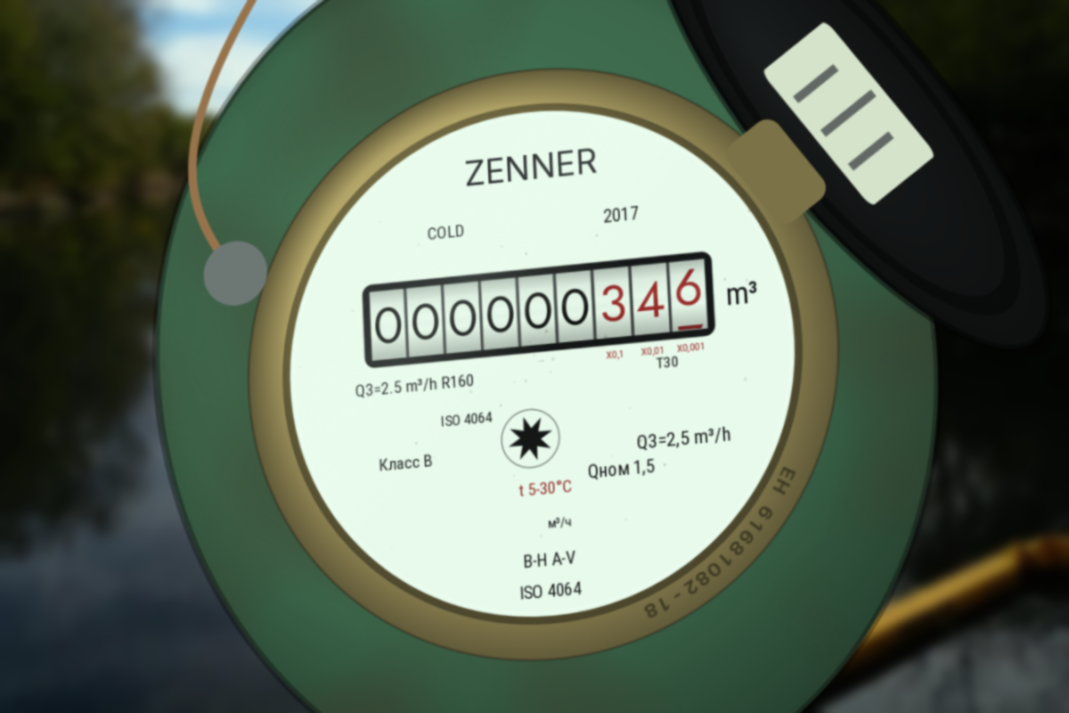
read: 0.346; m³
